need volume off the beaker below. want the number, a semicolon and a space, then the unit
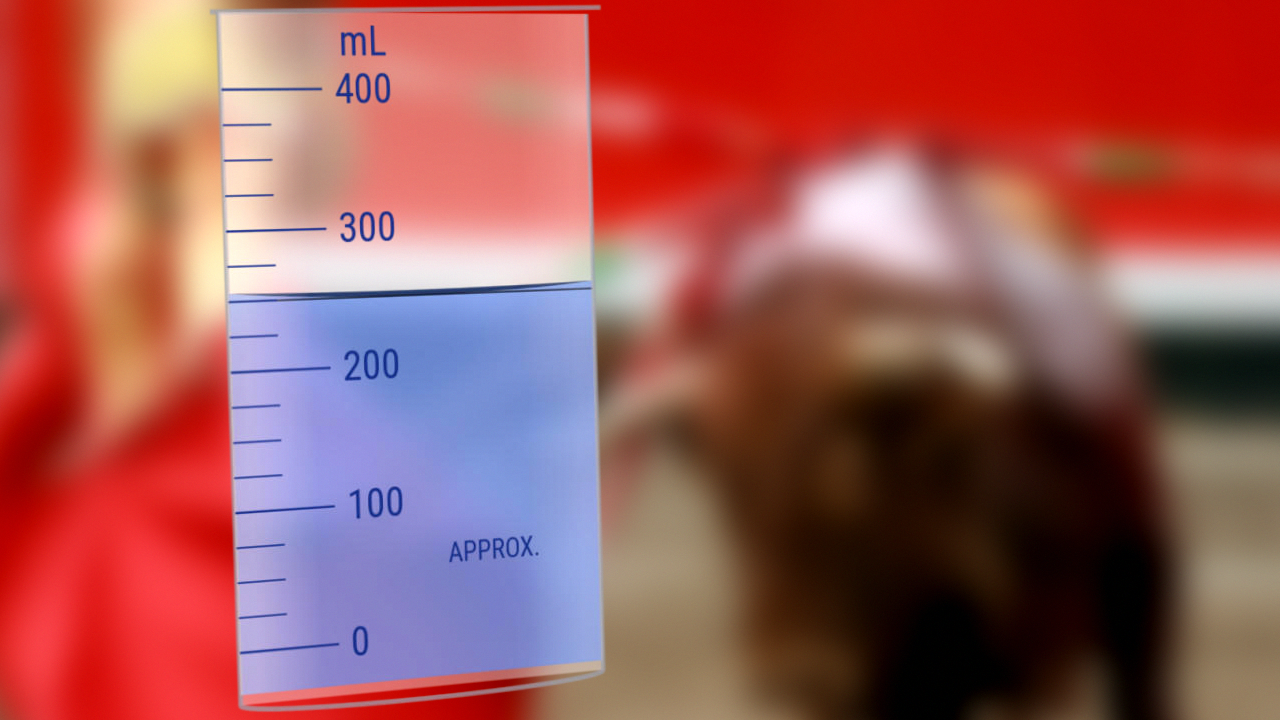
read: 250; mL
